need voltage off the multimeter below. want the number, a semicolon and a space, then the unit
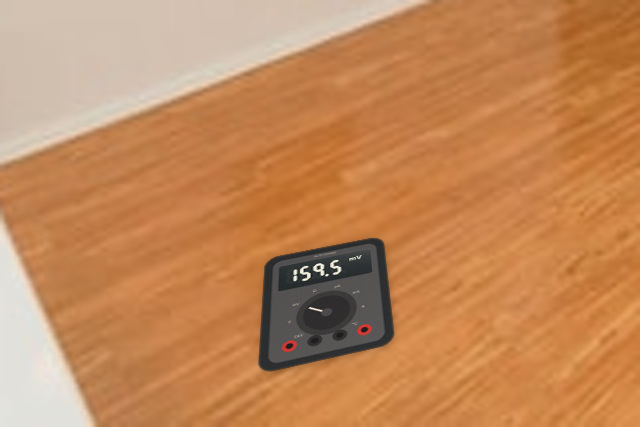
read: 159.5; mV
